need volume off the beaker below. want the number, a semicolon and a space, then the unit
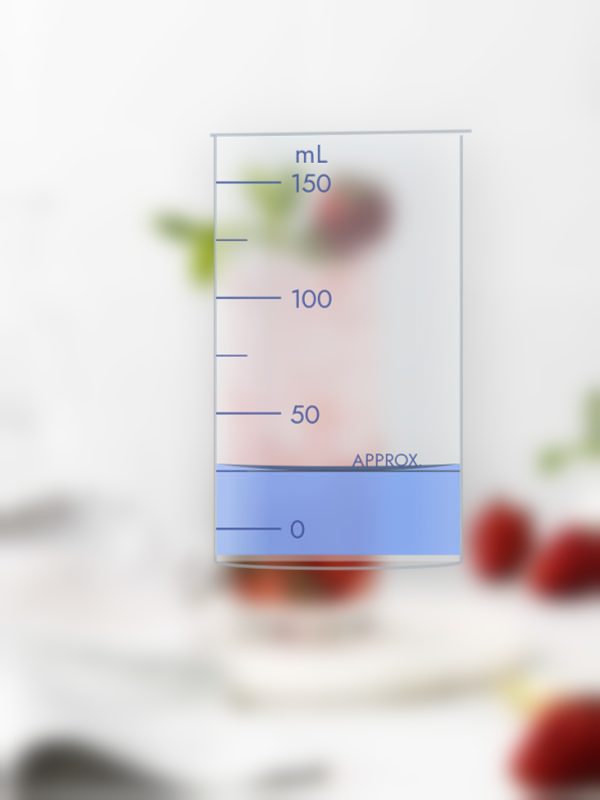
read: 25; mL
